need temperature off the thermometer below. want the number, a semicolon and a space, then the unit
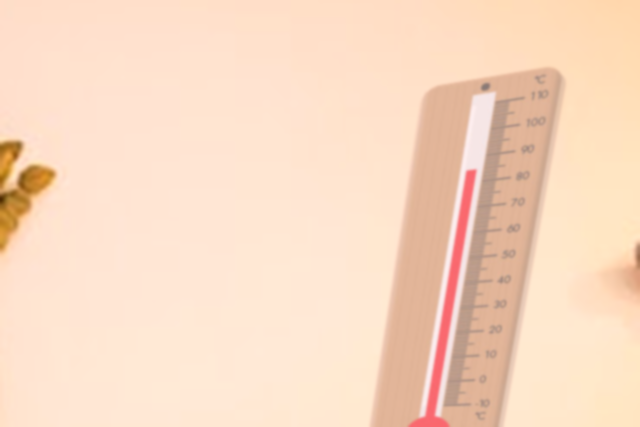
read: 85; °C
